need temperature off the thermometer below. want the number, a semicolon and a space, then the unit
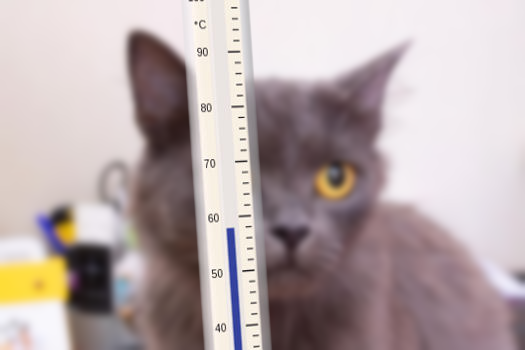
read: 58; °C
